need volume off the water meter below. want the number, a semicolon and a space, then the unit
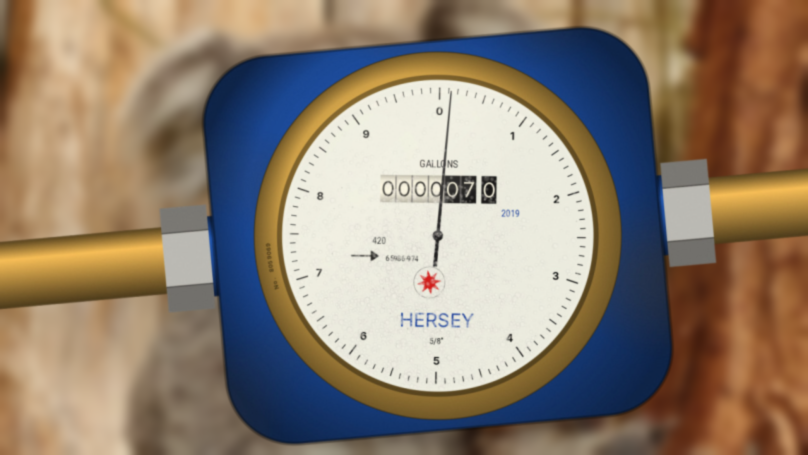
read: 70.1; gal
